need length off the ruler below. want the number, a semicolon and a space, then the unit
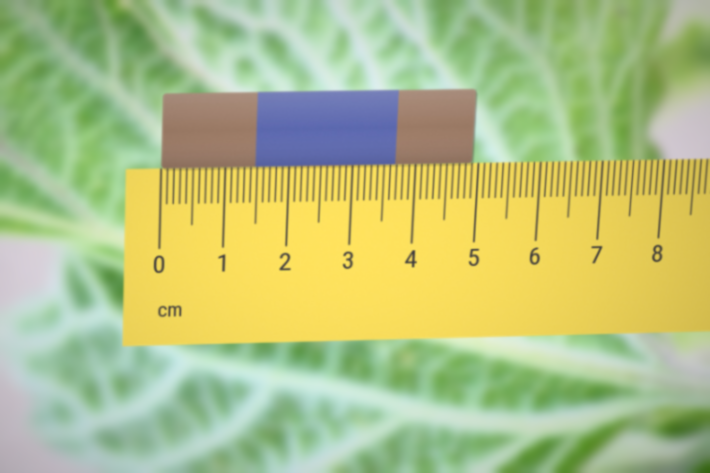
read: 4.9; cm
